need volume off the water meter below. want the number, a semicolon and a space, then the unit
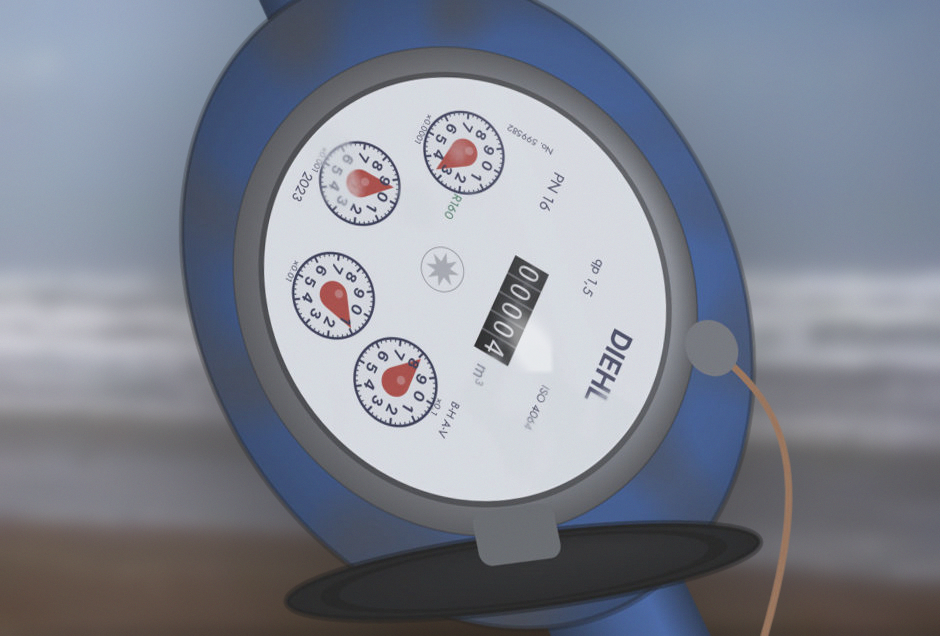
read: 4.8093; m³
